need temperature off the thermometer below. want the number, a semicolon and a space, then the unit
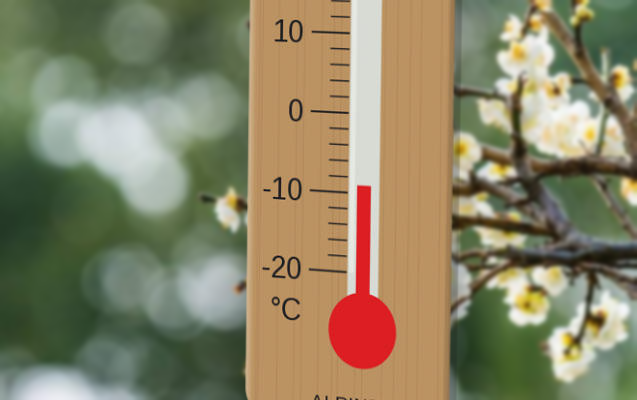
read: -9; °C
